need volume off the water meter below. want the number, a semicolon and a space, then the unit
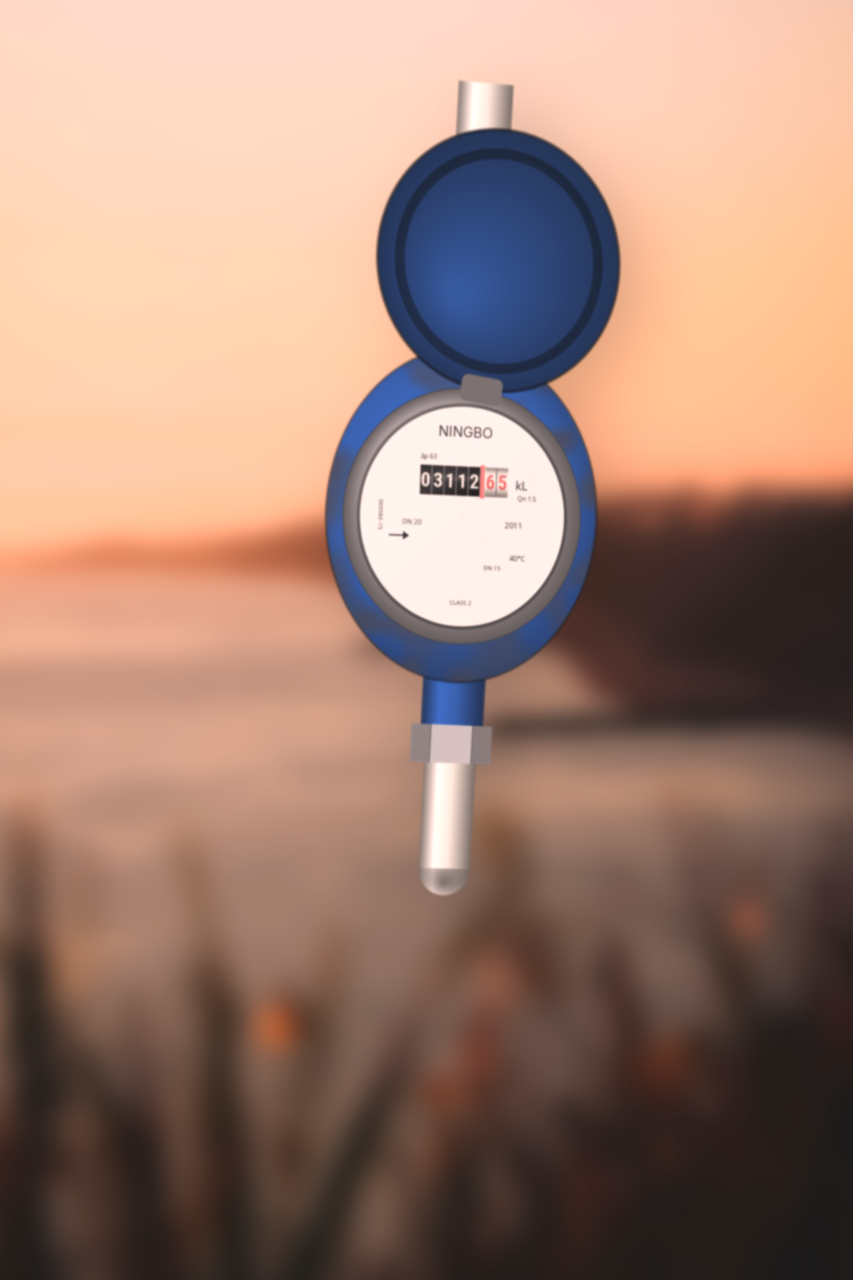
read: 3112.65; kL
